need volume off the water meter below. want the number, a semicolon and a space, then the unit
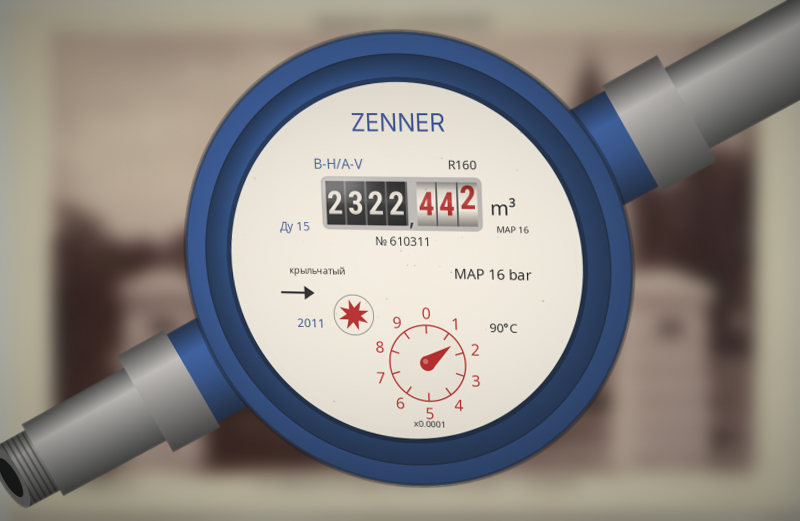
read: 2322.4421; m³
